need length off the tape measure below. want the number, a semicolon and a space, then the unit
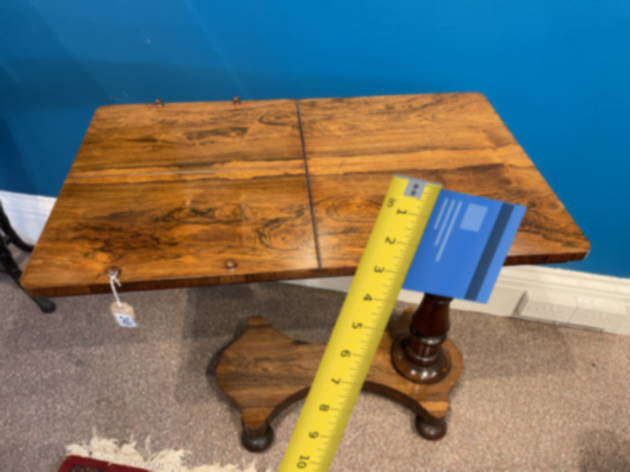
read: 3.5; in
